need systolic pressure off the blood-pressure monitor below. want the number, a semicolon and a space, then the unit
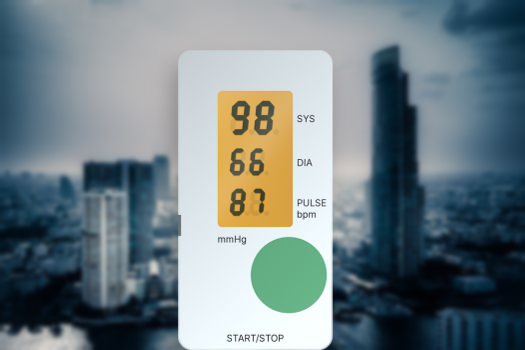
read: 98; mmHg
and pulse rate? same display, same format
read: 87; bpm
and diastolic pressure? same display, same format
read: 66; mmHg
